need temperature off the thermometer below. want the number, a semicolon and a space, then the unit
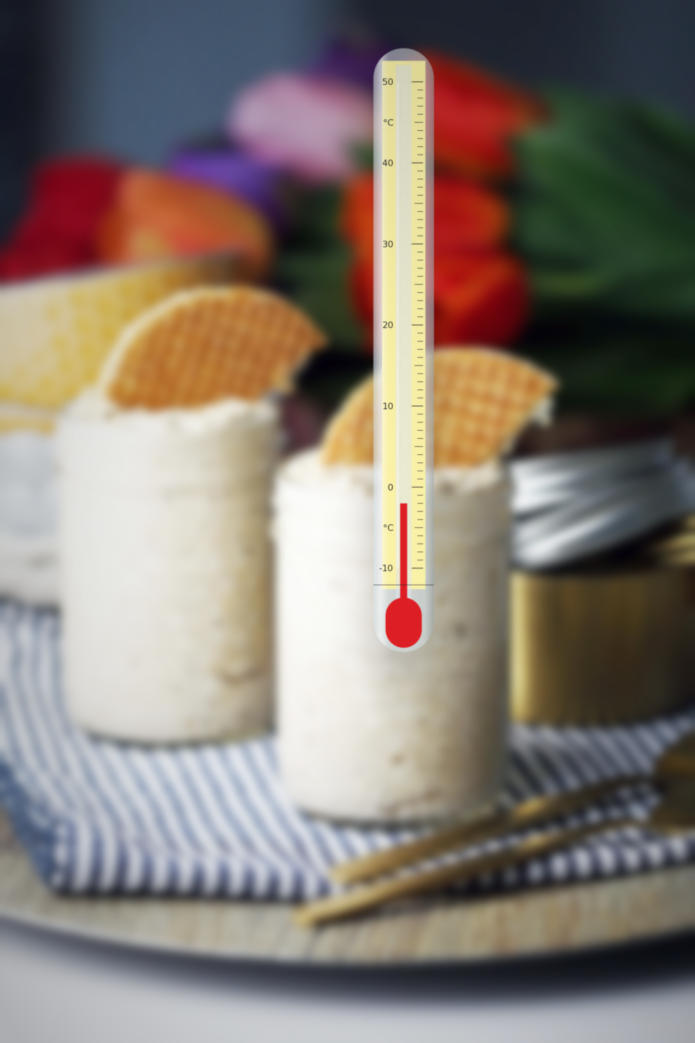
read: -2; °C
